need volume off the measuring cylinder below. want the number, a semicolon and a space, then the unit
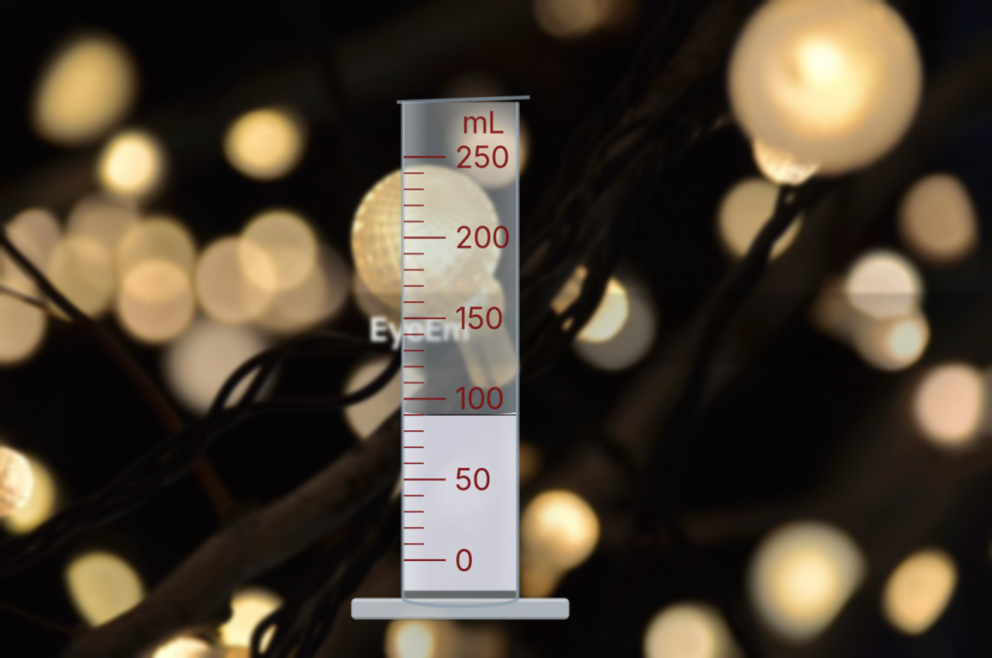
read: 90; mL
